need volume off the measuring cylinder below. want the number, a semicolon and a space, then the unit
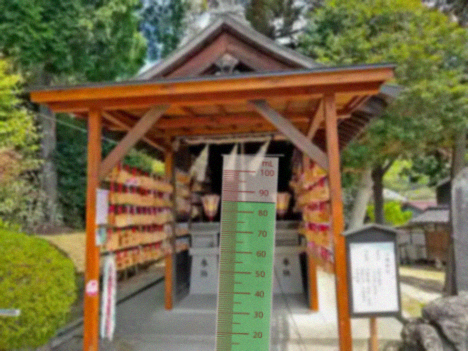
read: 85; mL
